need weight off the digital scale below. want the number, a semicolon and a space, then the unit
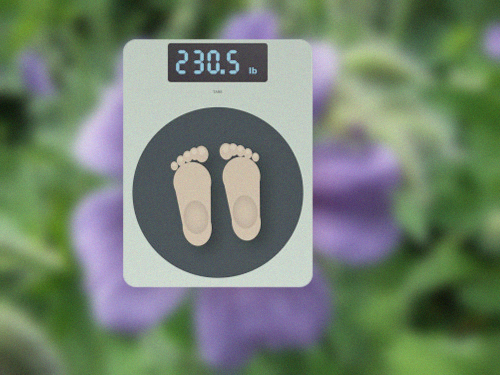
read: 230.5; lb
